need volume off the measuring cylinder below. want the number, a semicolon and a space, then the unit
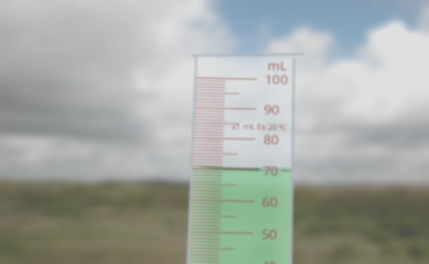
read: 70; mL
